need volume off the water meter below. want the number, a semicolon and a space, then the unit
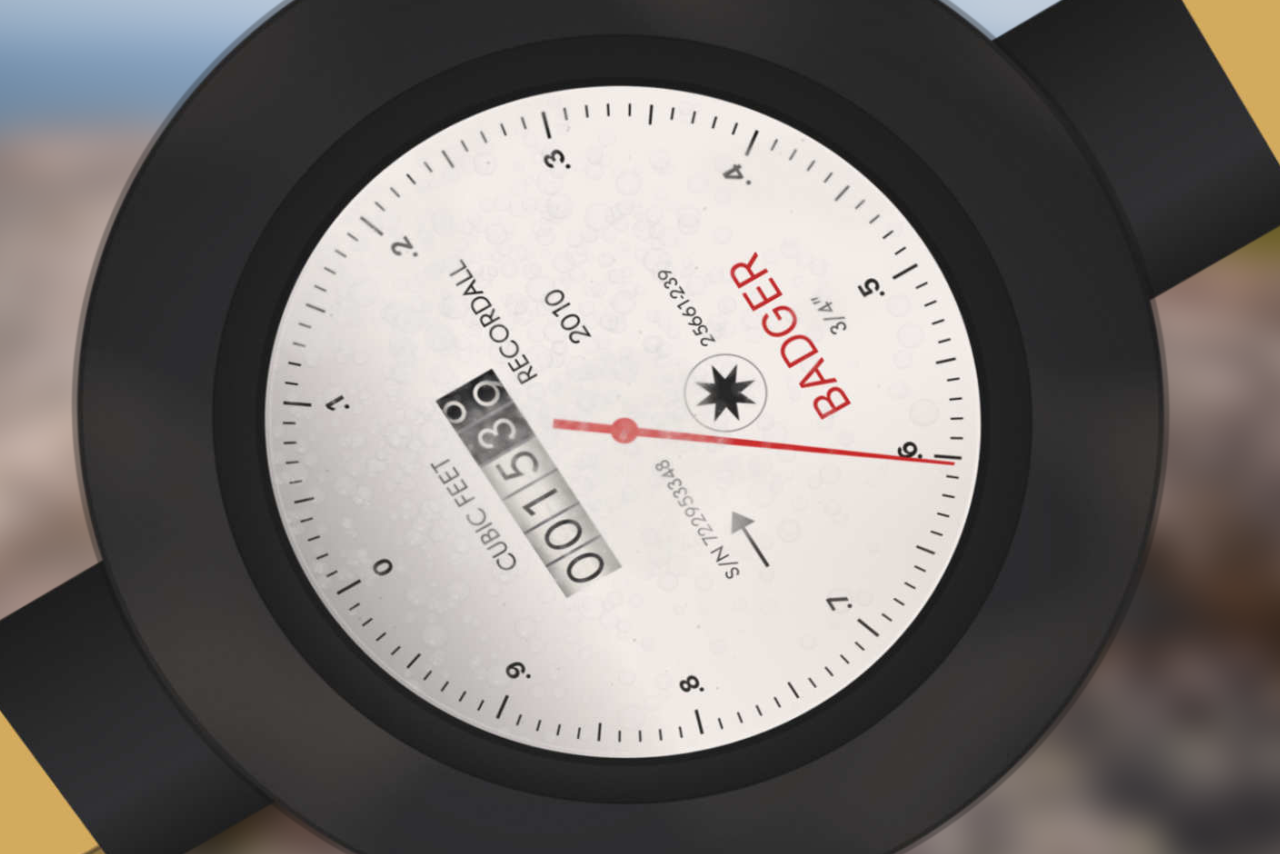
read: 1538.60; ft³
